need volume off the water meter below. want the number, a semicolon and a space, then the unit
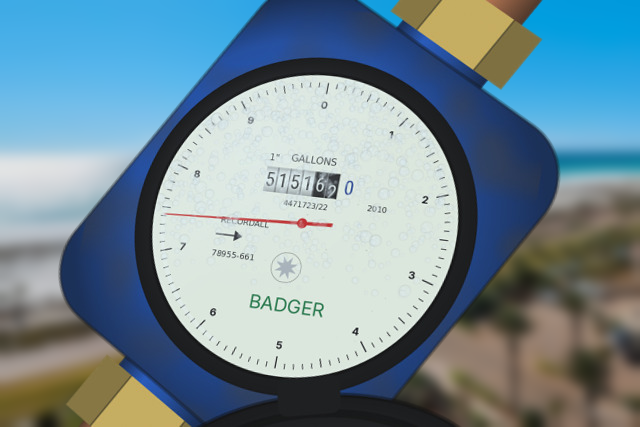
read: 5151617.4; gal
